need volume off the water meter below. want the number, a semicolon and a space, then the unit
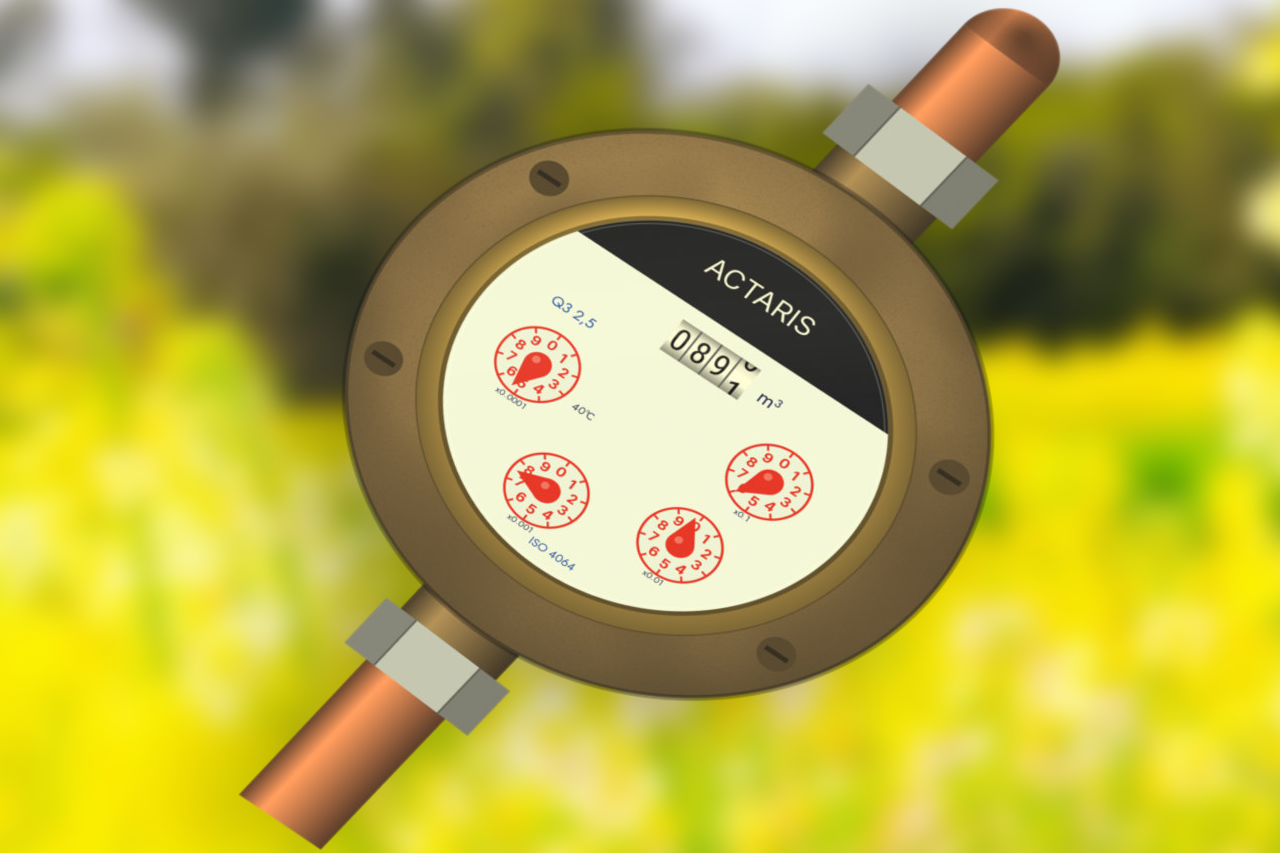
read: 890.5975; m³
